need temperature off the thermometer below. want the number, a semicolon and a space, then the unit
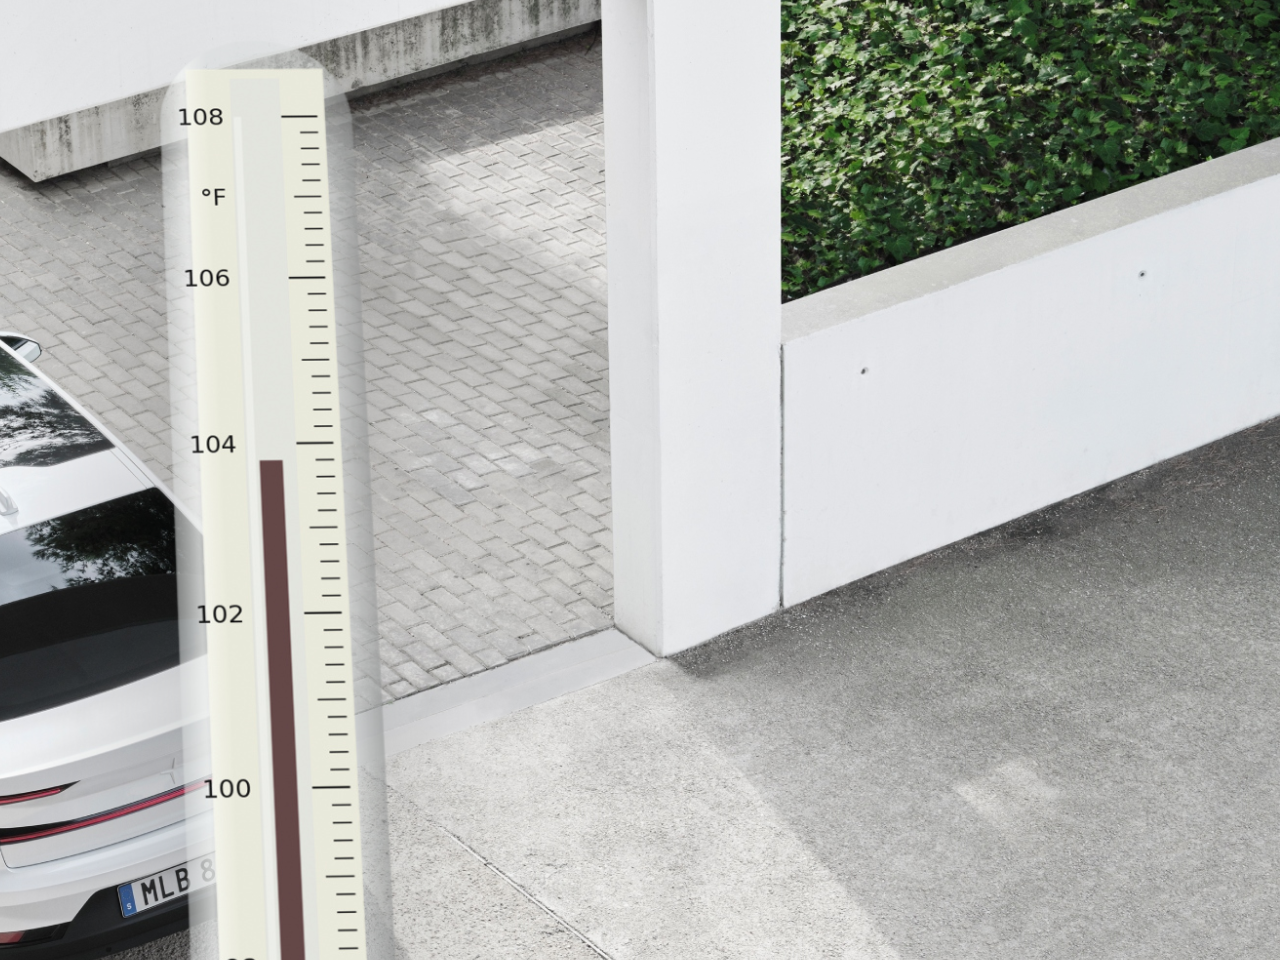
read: 103.8; °F
